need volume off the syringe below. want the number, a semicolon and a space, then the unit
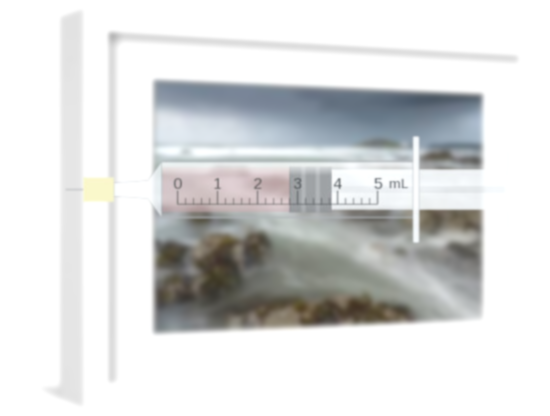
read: 2.8; mL
